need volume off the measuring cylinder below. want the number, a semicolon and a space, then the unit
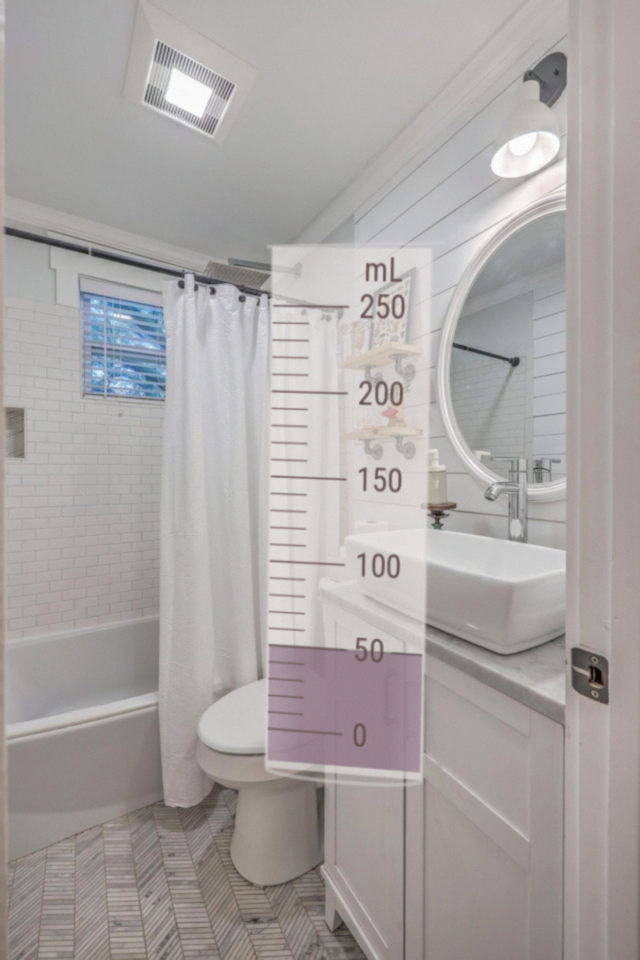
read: 50; mL
